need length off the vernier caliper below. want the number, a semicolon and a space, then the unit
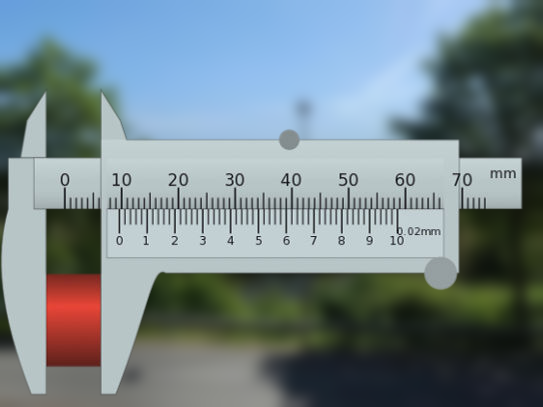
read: 9.6; mm
